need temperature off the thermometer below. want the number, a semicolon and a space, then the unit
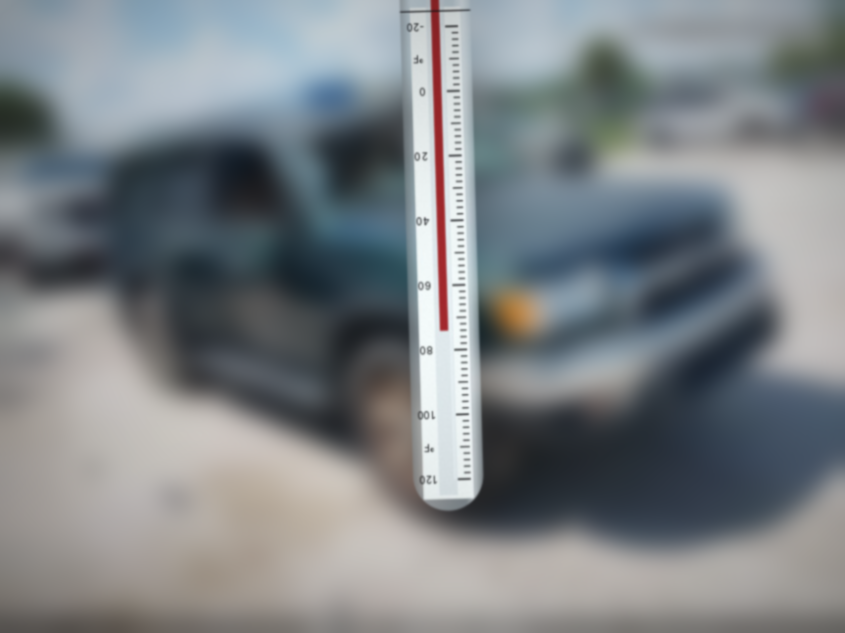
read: 74; °F
